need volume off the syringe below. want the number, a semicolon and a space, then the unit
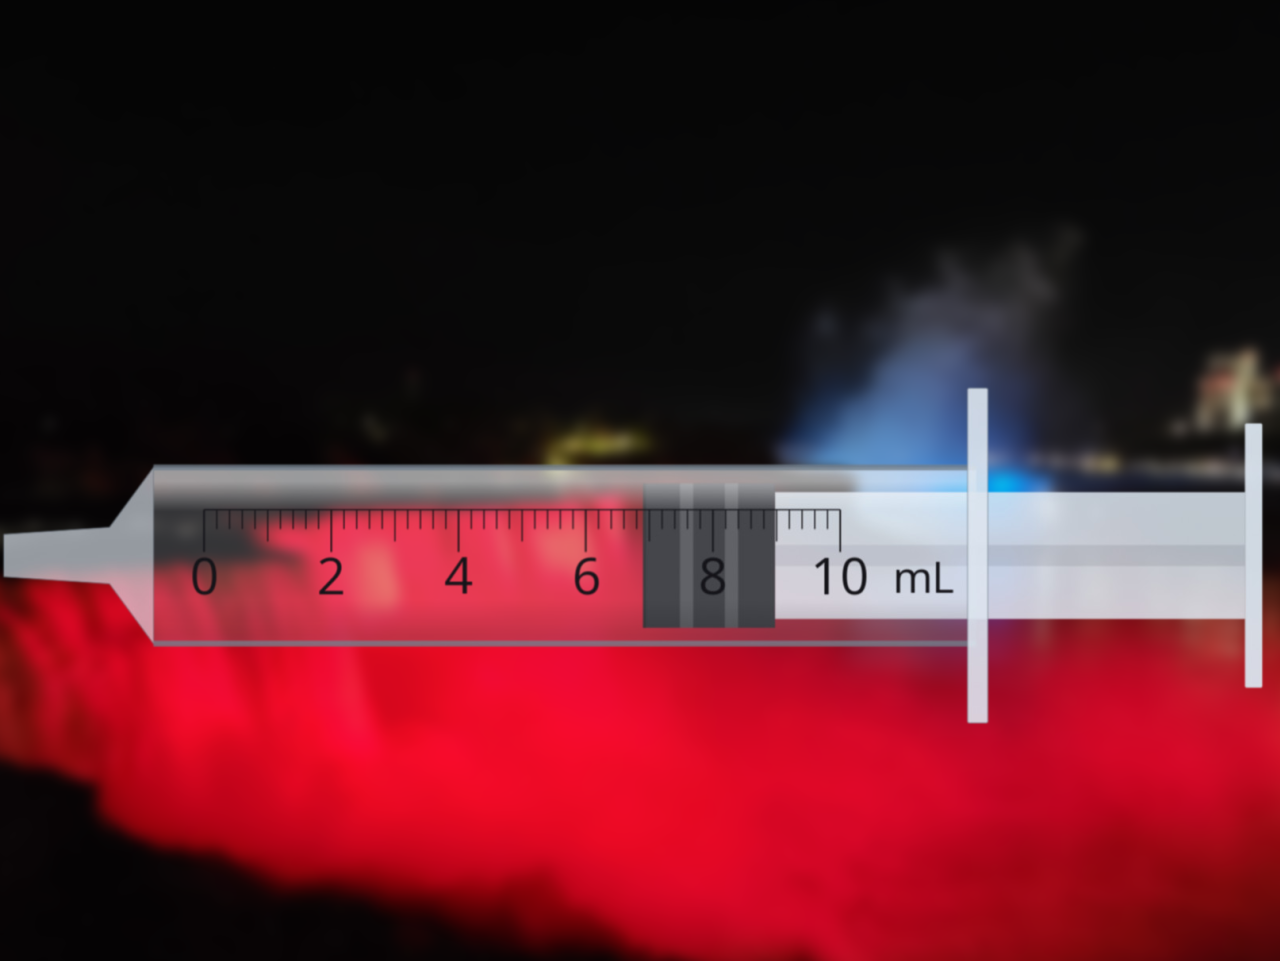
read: 6.9; mL
